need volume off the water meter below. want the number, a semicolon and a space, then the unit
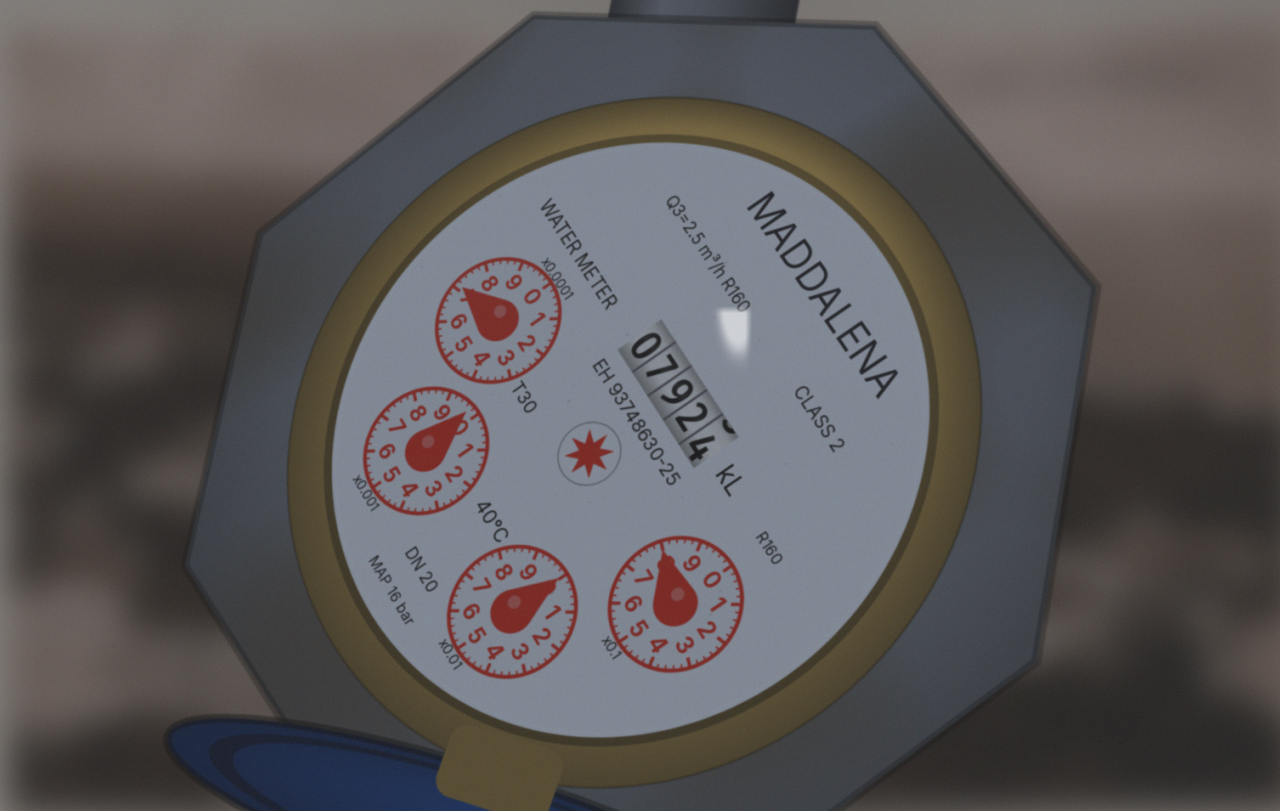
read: 7923.7997; kL
